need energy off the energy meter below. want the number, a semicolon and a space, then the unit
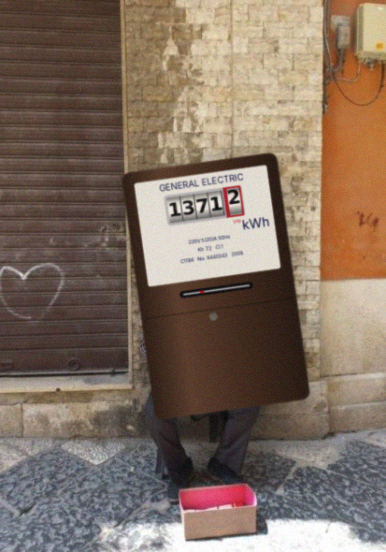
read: 1371.2; kWh
